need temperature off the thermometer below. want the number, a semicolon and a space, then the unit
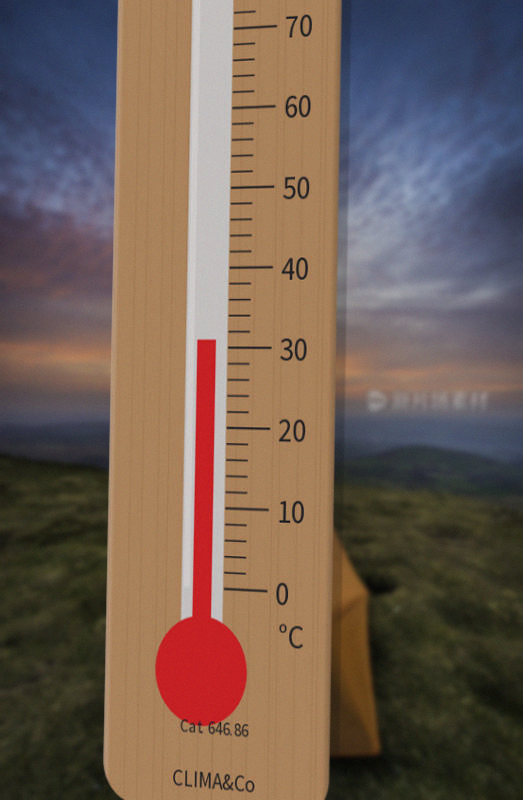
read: 31; °C
